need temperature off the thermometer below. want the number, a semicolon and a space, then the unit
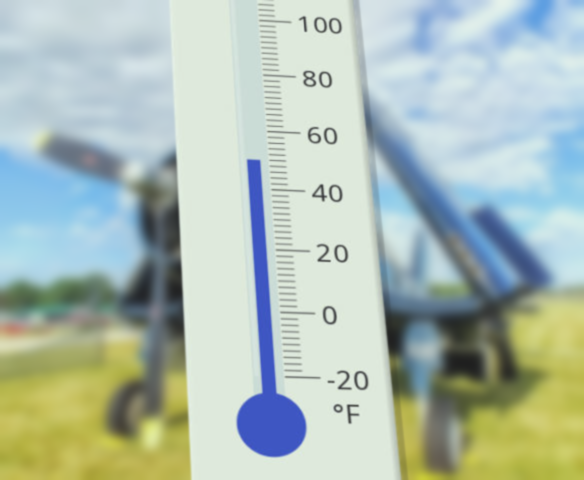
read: 50; °F
